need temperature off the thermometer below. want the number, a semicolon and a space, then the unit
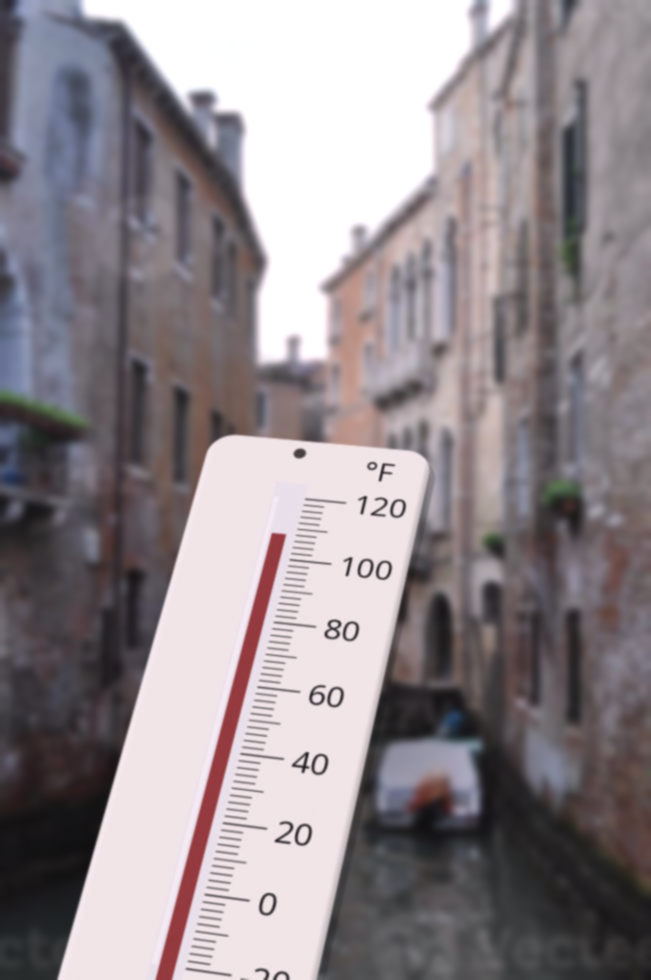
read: 108; °F
